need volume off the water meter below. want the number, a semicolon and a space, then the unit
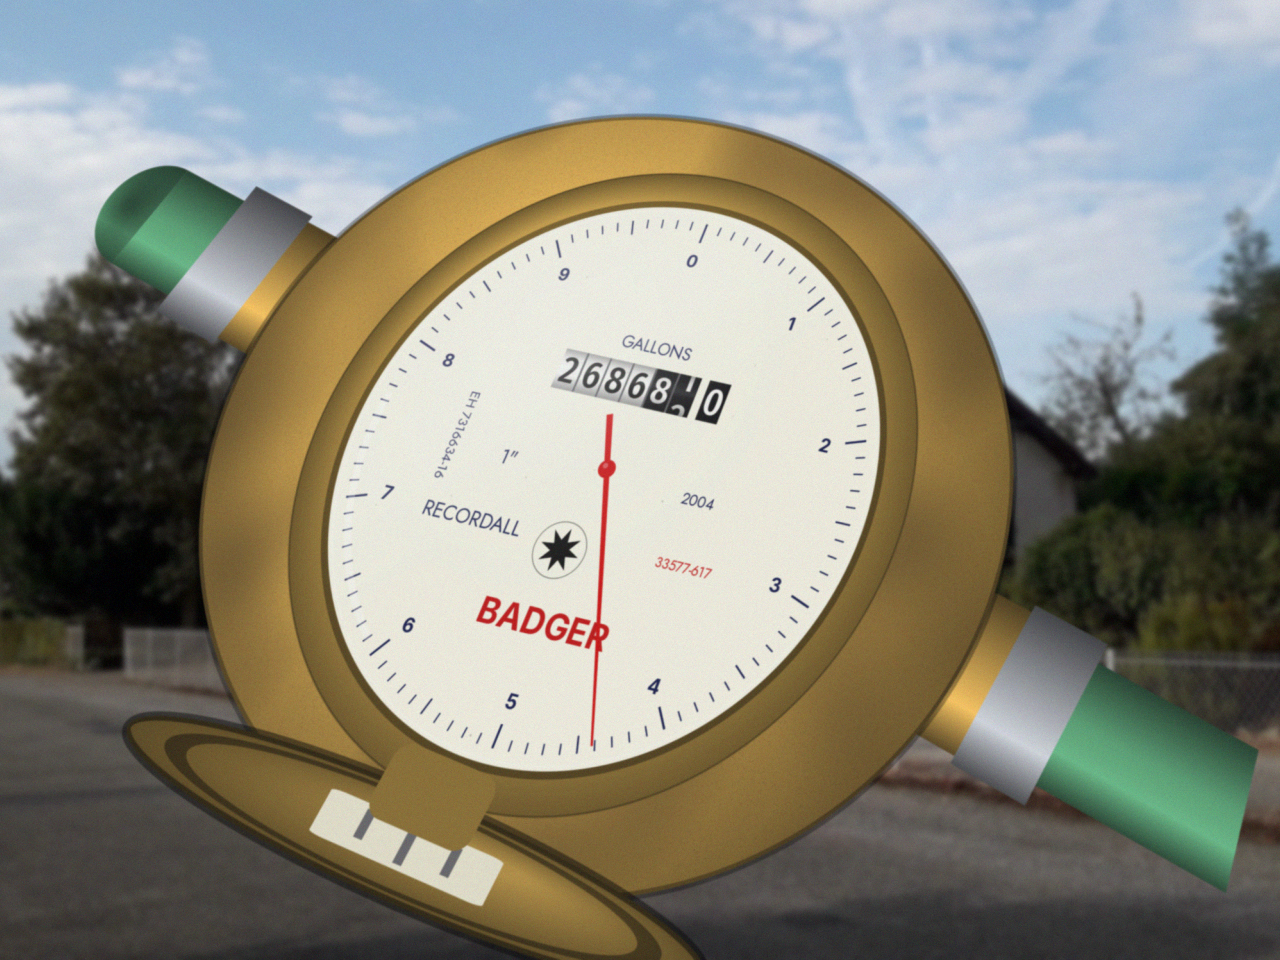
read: 2686814.4; gal
